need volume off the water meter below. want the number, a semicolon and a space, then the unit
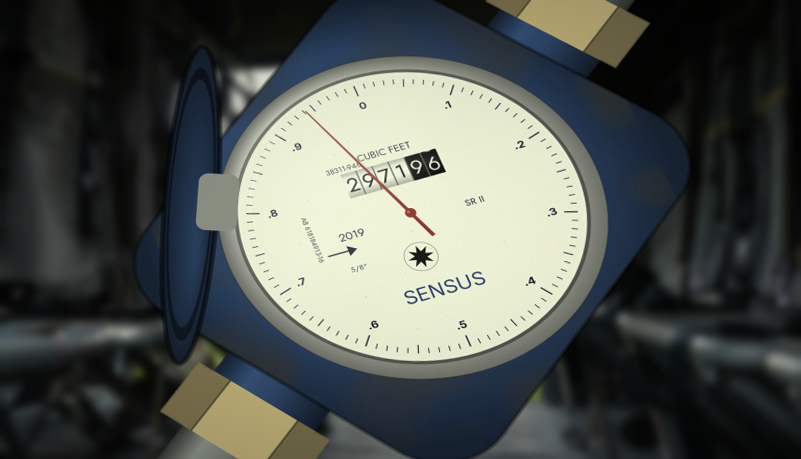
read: 297195.94; ft³
